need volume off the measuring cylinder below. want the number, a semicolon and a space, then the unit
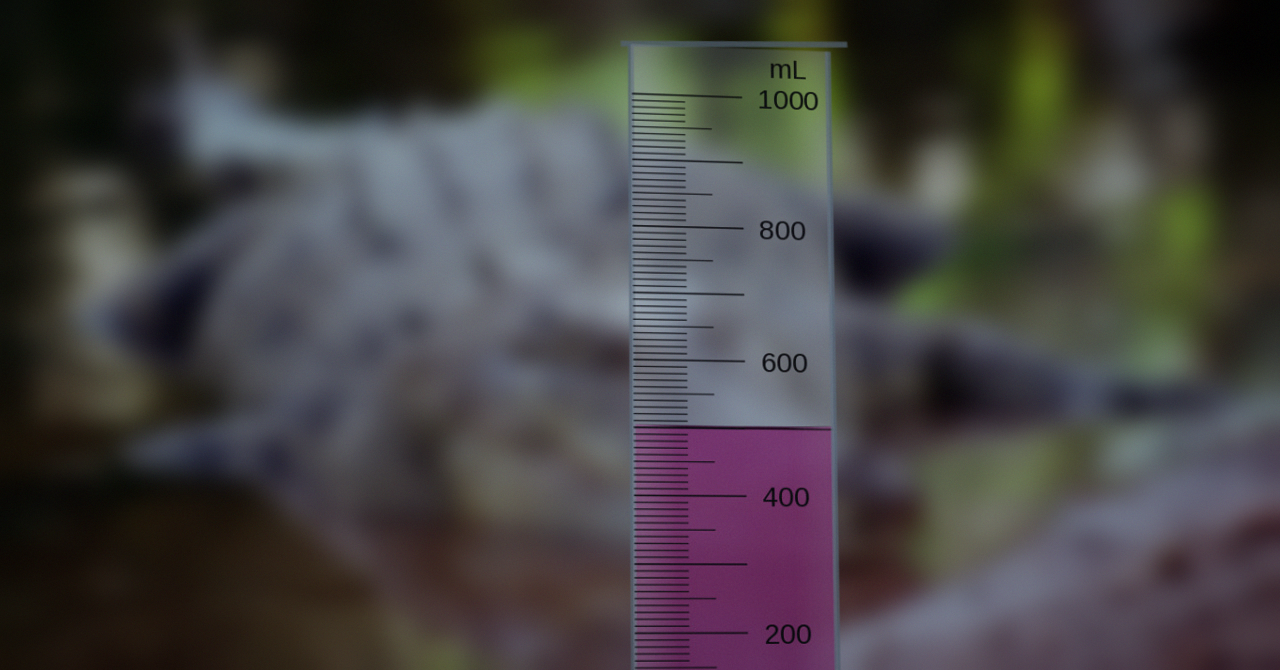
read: 500; mL
